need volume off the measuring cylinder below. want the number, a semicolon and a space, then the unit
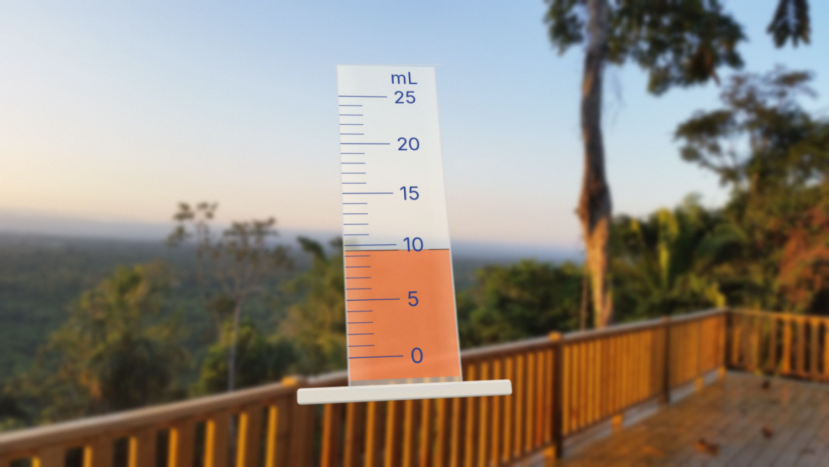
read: 9.5; mL
